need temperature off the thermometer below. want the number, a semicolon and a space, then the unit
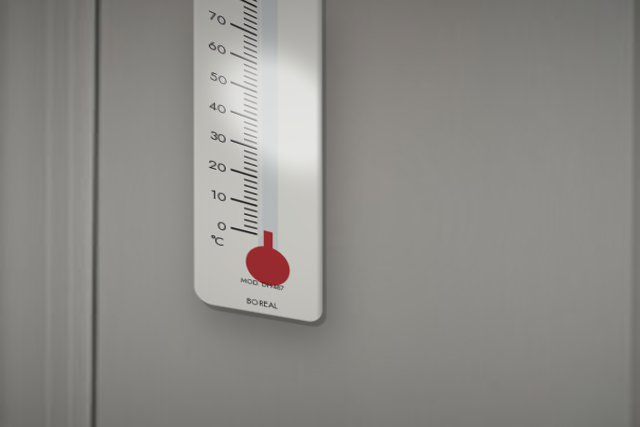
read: 2; °C
